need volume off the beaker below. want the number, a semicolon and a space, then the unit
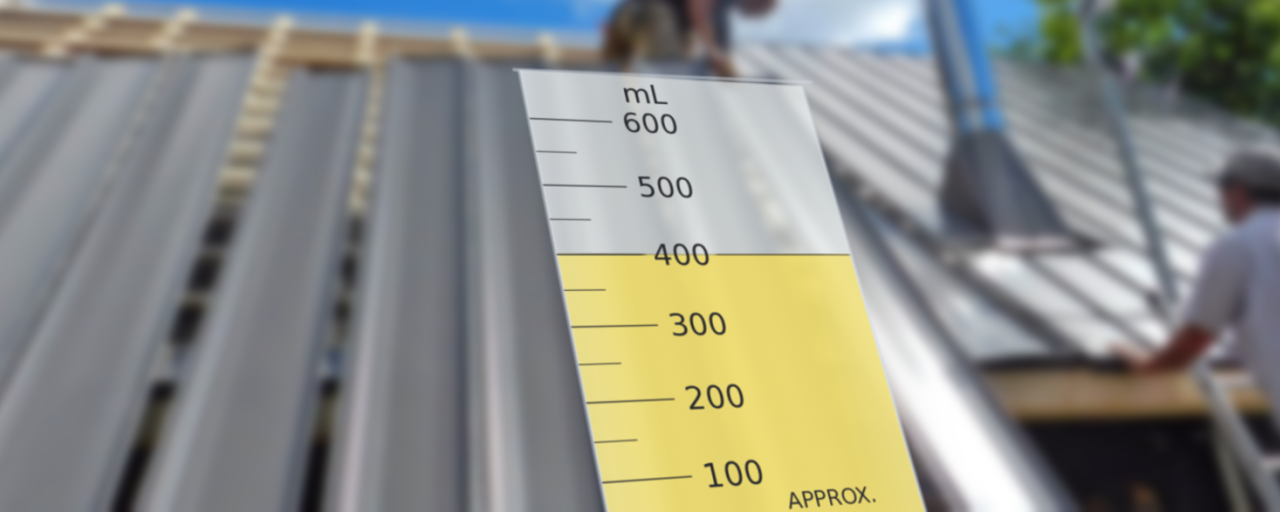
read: 400; mL
